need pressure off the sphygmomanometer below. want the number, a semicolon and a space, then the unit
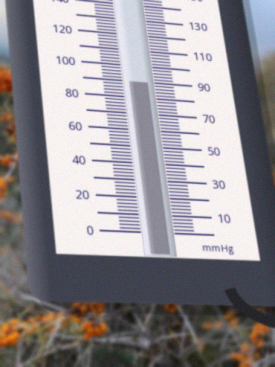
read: 90; mmHg
